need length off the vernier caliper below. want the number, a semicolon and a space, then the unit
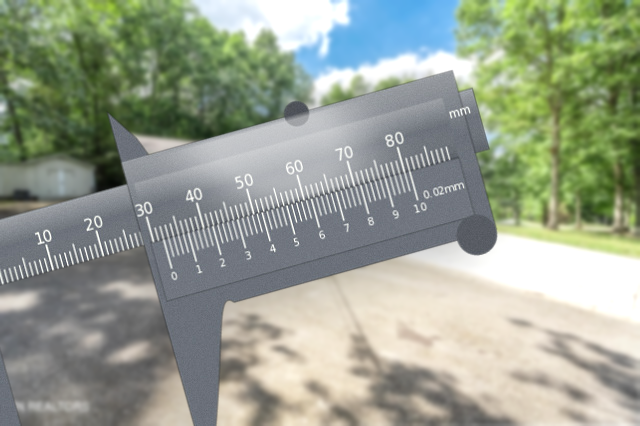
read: 32.0; mm
